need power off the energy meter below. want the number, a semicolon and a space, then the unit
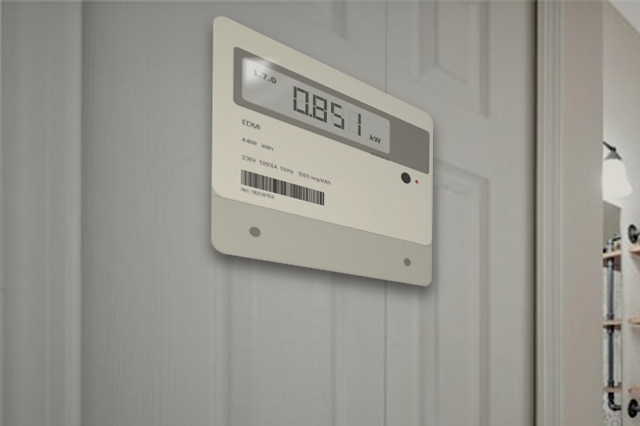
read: 0.851; kW
